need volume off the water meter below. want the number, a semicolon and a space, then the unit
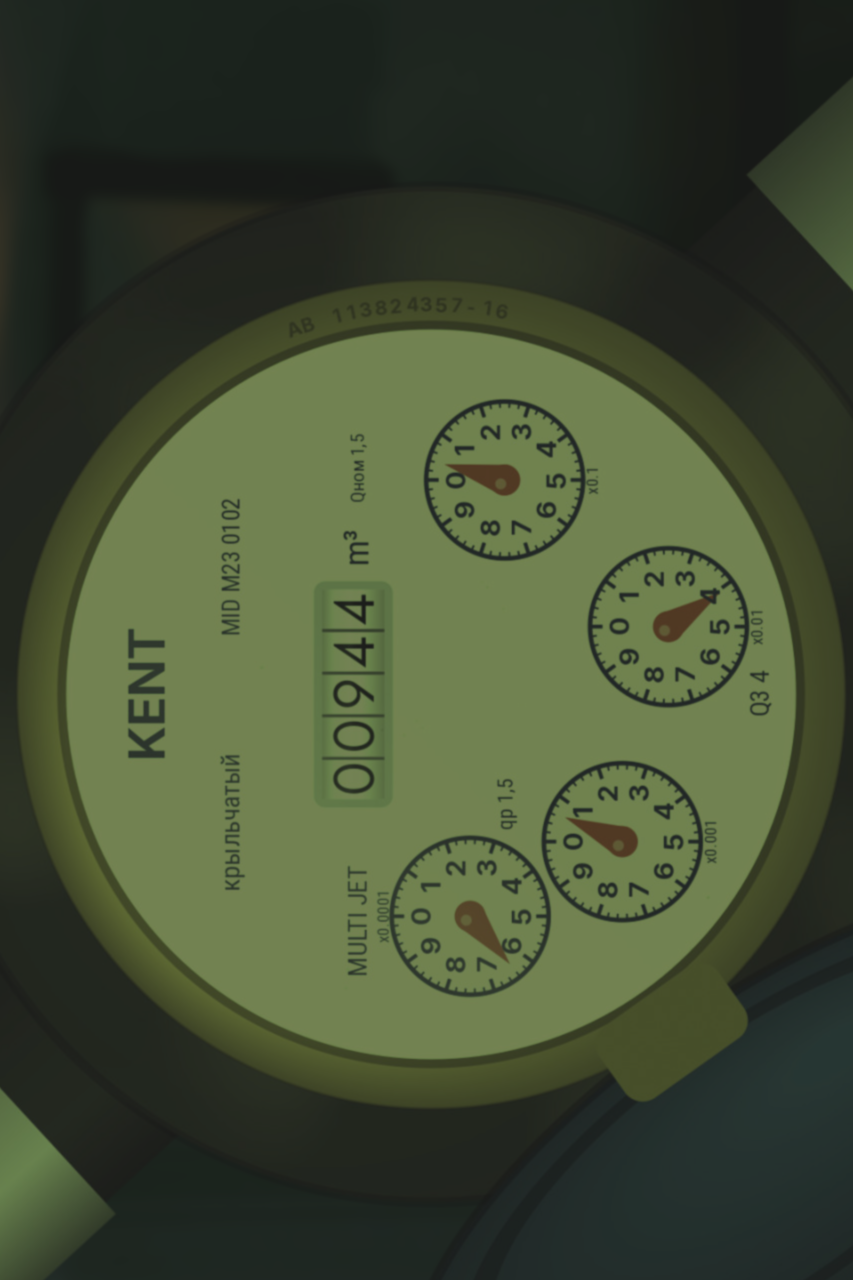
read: 944.0406; m³
